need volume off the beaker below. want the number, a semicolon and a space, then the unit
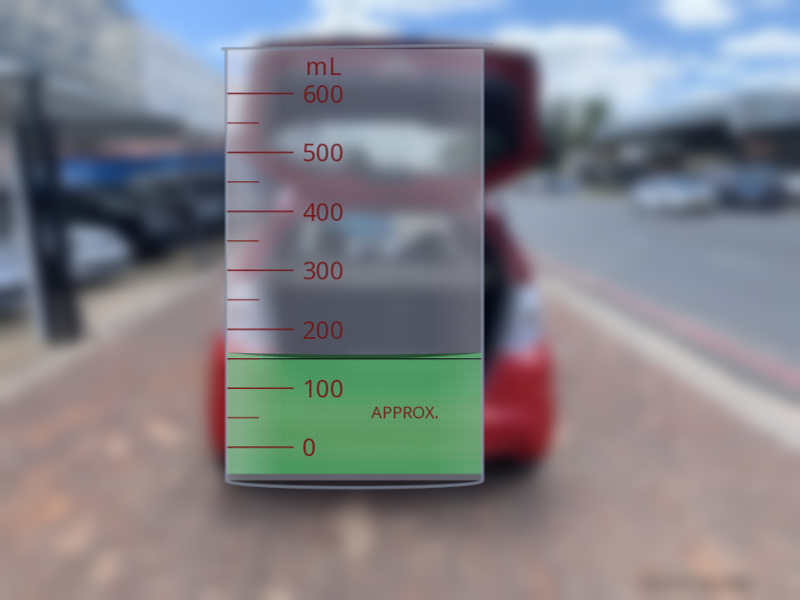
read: 150; mL
